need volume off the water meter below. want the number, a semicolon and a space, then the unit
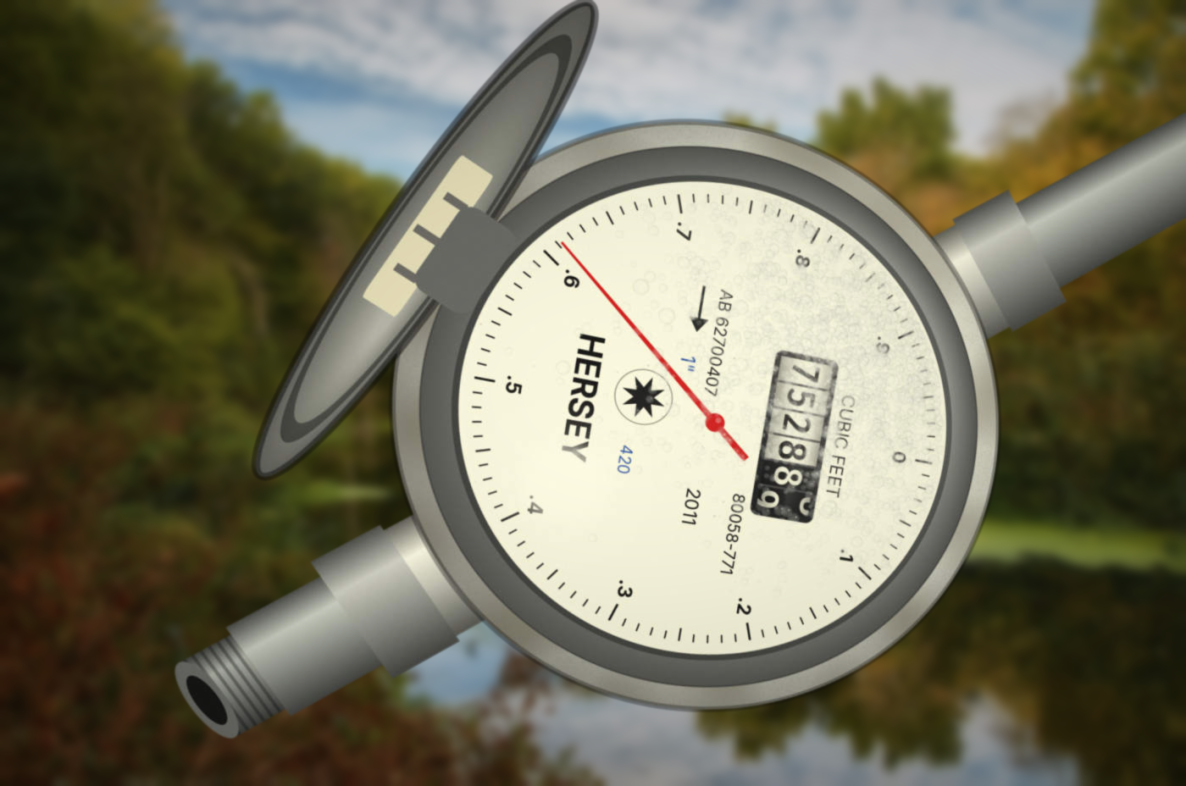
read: 752888.61; ft³
